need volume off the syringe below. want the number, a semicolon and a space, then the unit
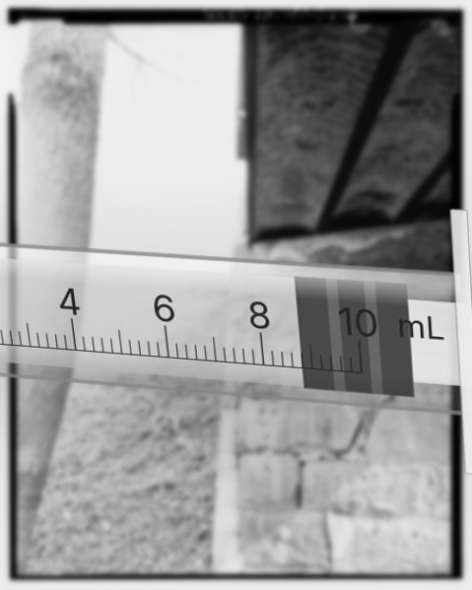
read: 8.8; mL
